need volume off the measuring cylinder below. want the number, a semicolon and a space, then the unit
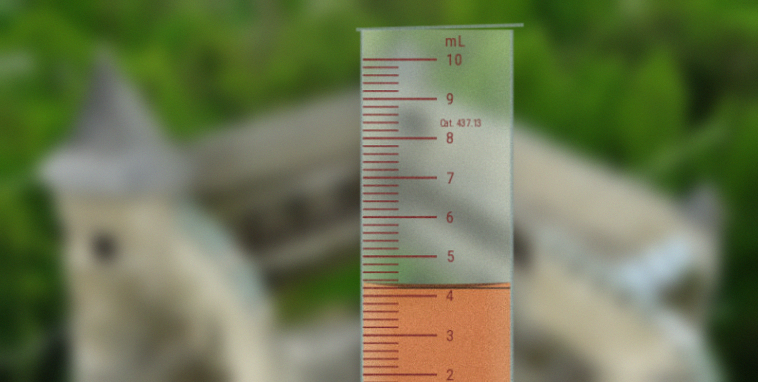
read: 4.2; mL
